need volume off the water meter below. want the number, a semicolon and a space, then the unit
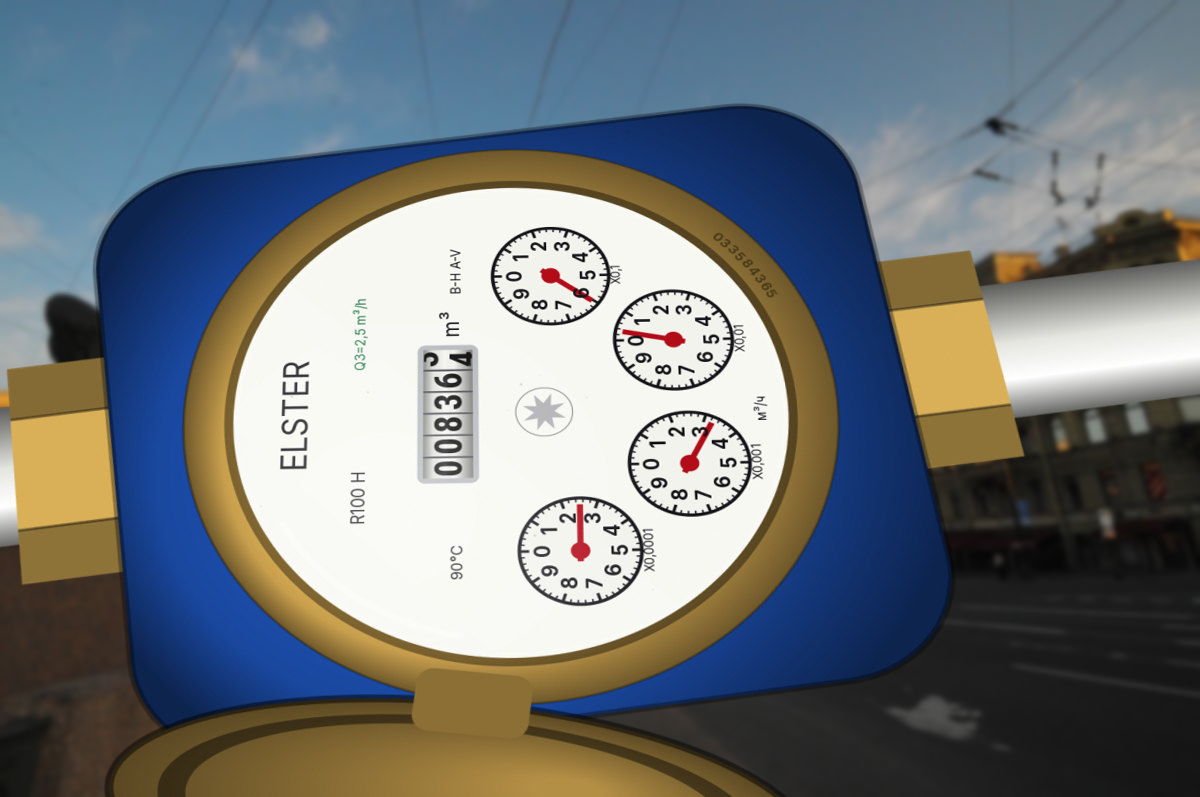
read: 8363.6032; m³
